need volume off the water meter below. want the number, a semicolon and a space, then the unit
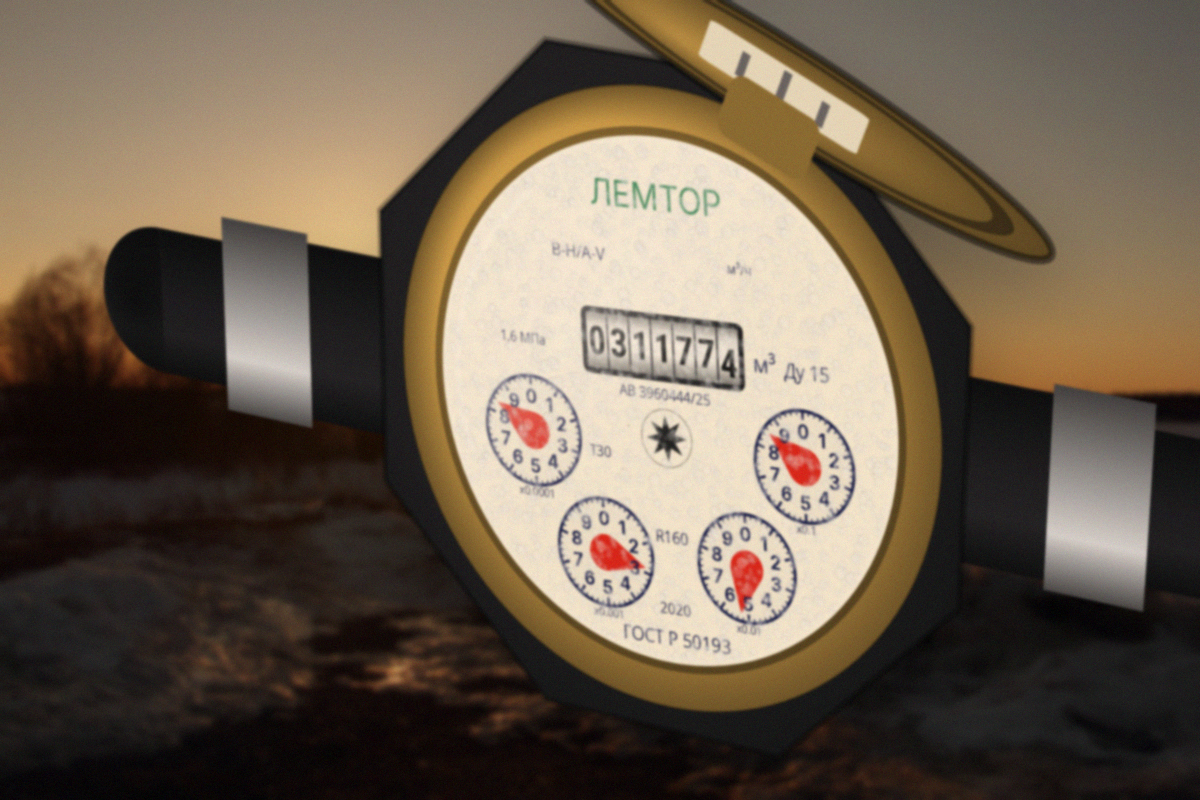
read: 311773.8528; m³
